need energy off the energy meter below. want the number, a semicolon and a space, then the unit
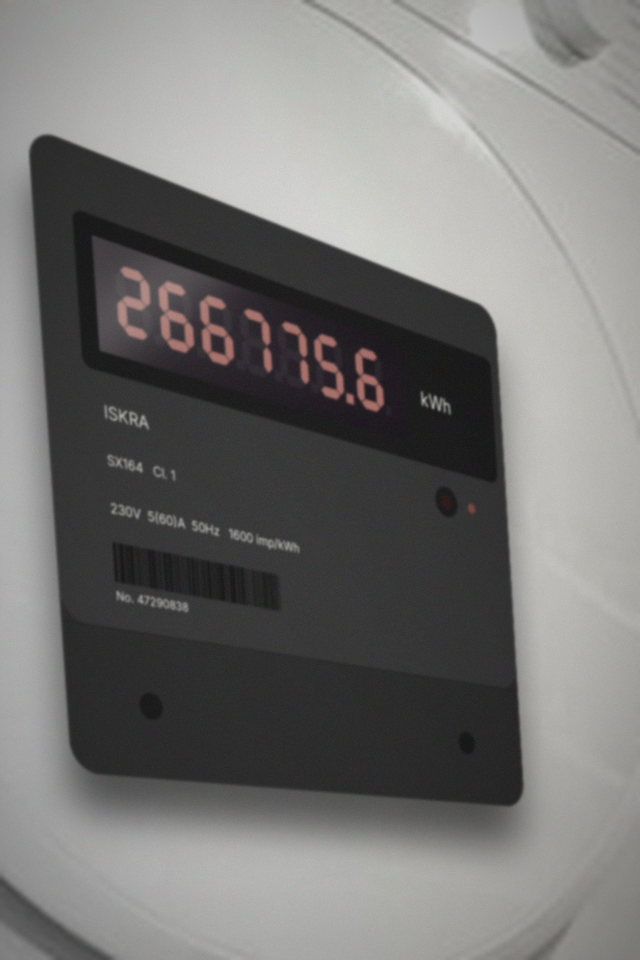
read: 266775.6; kWh
